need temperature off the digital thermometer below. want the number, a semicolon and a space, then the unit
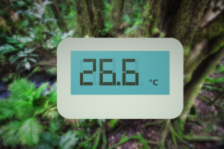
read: 26.6; °C
